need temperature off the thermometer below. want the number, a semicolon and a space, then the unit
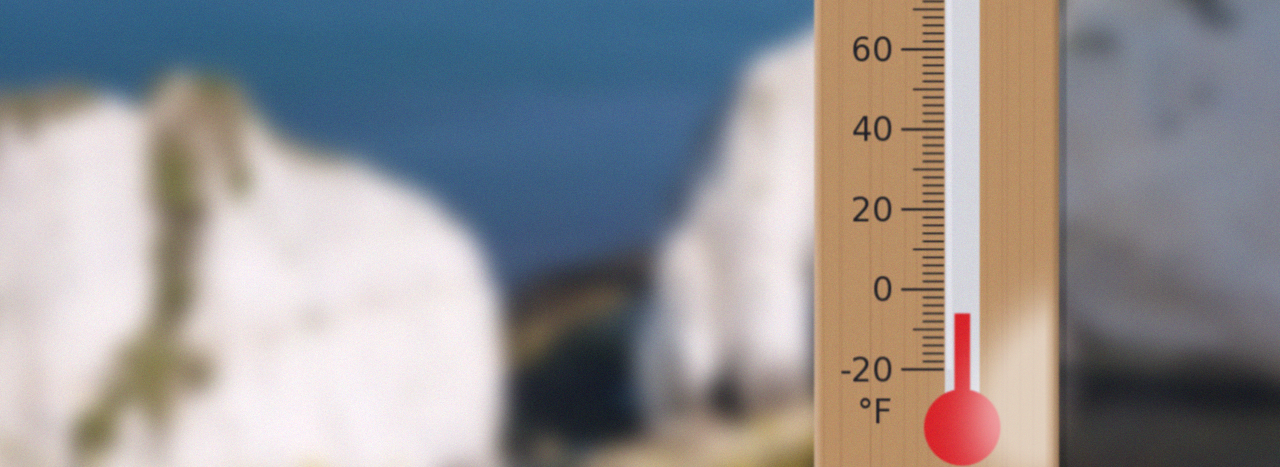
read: -6; °F
